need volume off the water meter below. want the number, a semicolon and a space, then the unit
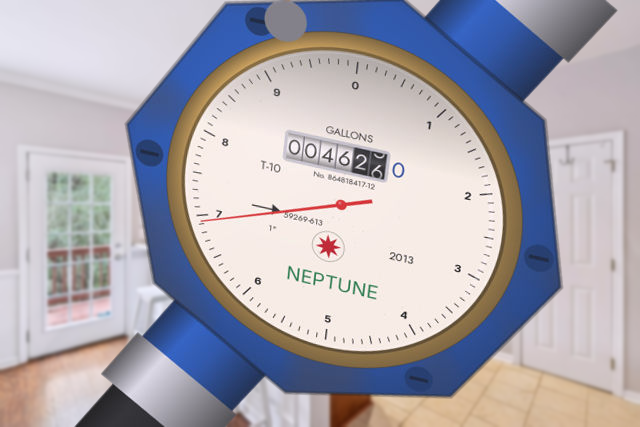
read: 46256.9; gal
